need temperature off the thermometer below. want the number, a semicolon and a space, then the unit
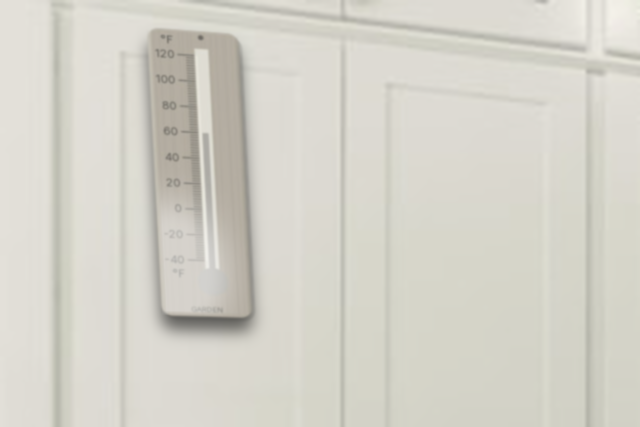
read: 60; °F
